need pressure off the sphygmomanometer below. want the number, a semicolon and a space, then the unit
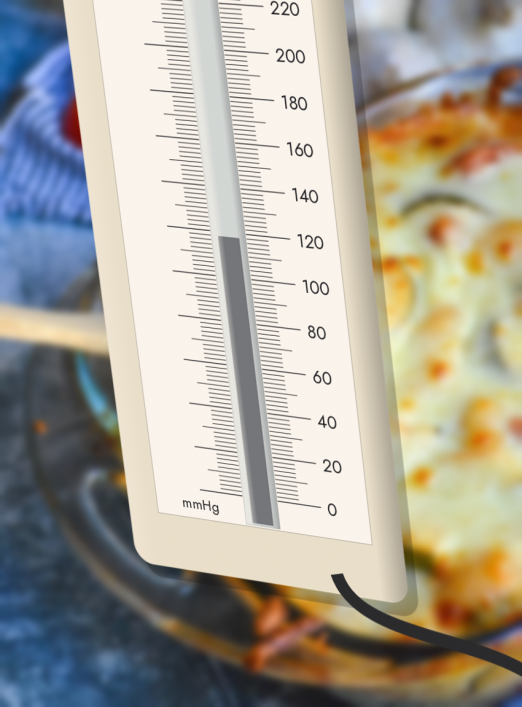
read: 118; mmHg
